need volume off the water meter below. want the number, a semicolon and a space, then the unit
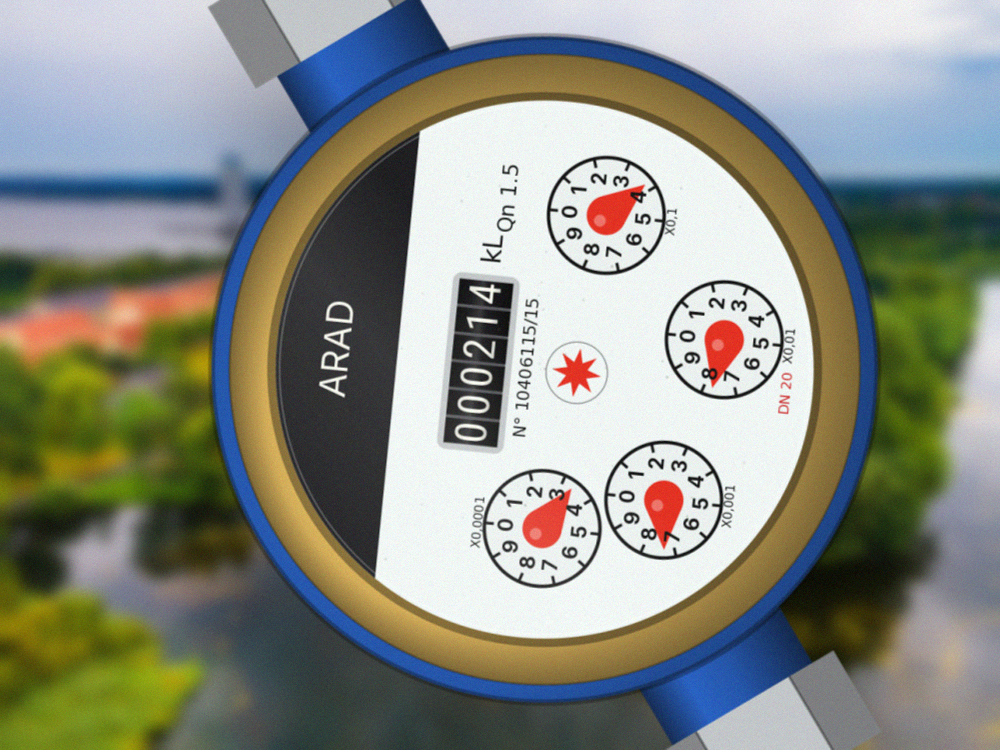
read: 214.3773; kL
